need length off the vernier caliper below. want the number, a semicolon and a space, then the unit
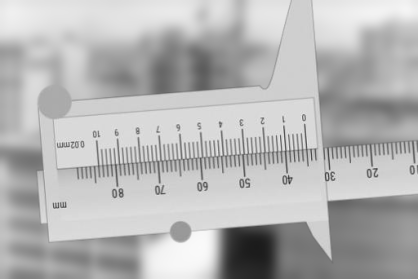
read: 35.0; mm
